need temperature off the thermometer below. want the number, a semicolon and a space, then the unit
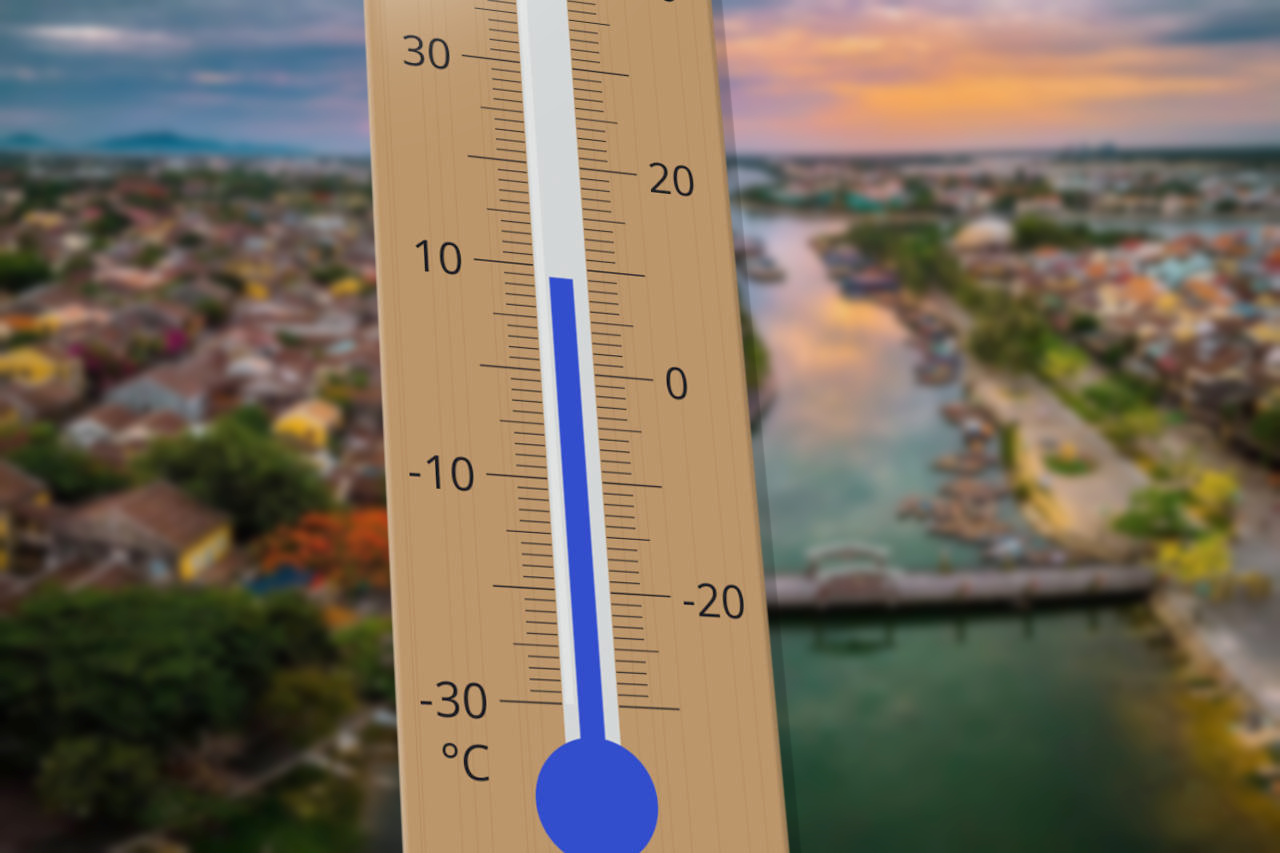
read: 9; °C
